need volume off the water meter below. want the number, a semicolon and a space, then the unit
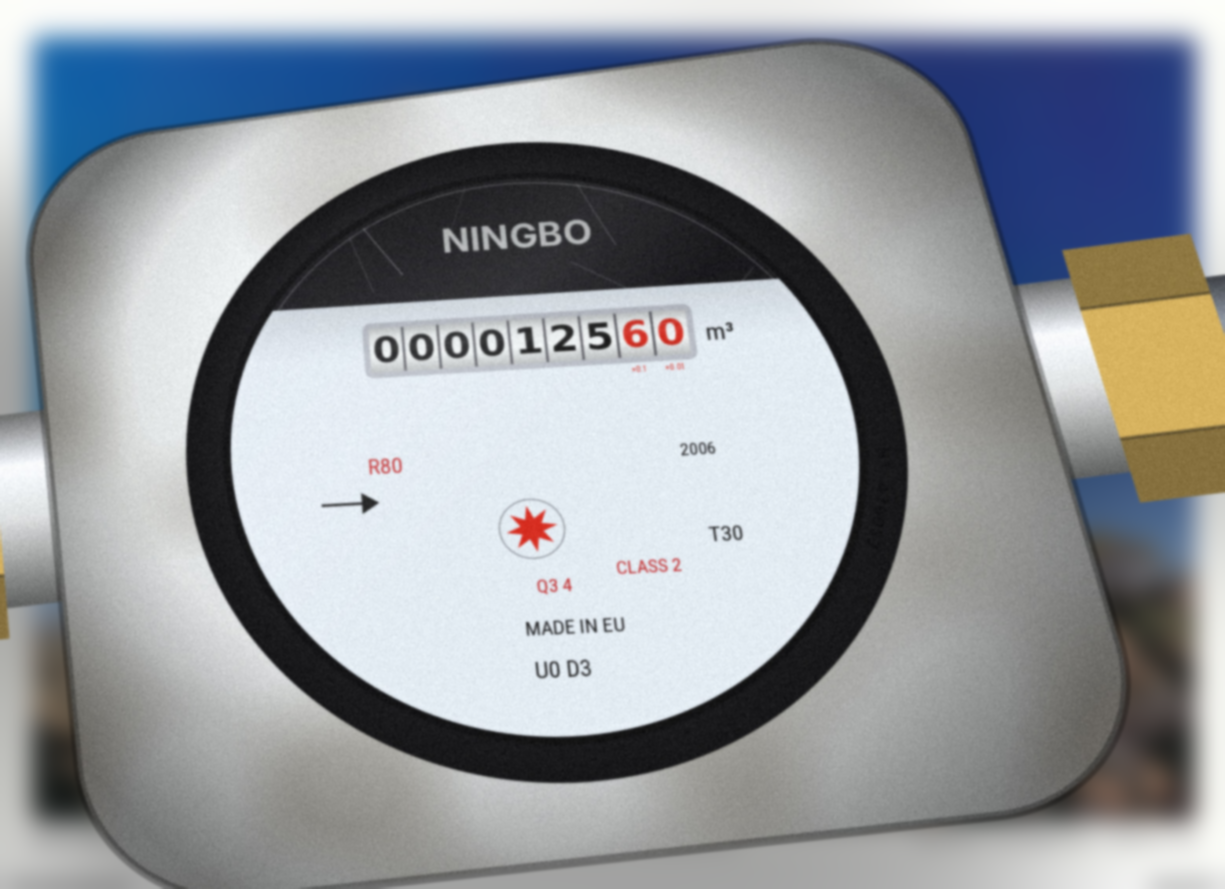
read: 125.60; m³
